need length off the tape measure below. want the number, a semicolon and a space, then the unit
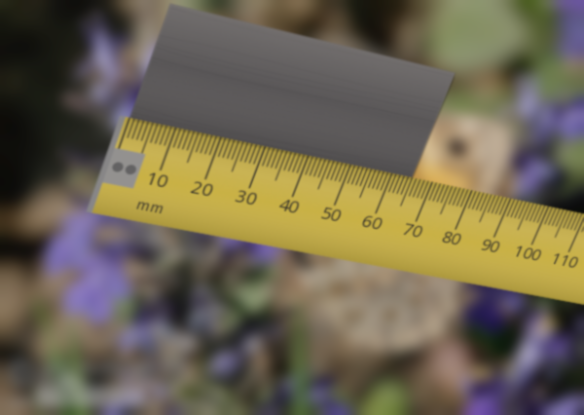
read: 65; mm
